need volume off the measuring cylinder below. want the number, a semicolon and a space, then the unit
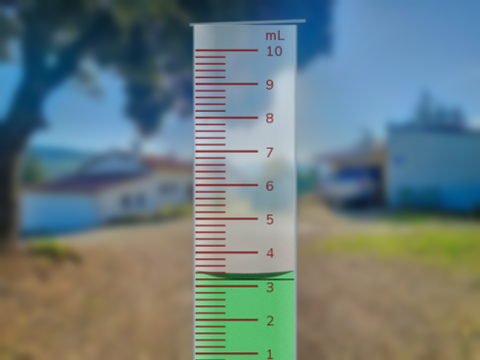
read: 3.2; mL
